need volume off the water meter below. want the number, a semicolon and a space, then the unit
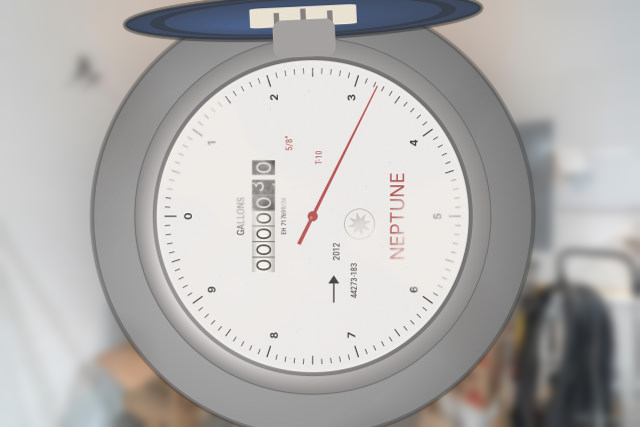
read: 33.2; gal
